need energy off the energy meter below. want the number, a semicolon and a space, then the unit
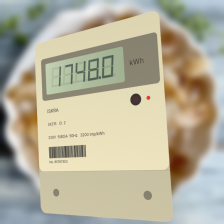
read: 1748.0; kWh
